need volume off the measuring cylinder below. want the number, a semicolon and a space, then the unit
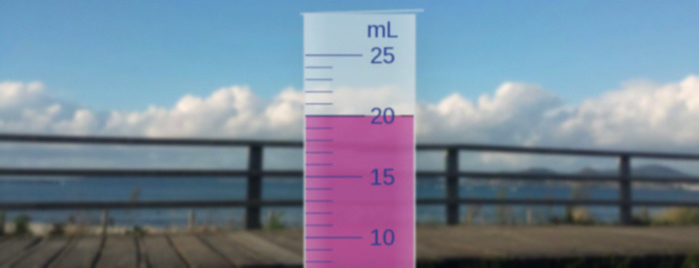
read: 20; mL
